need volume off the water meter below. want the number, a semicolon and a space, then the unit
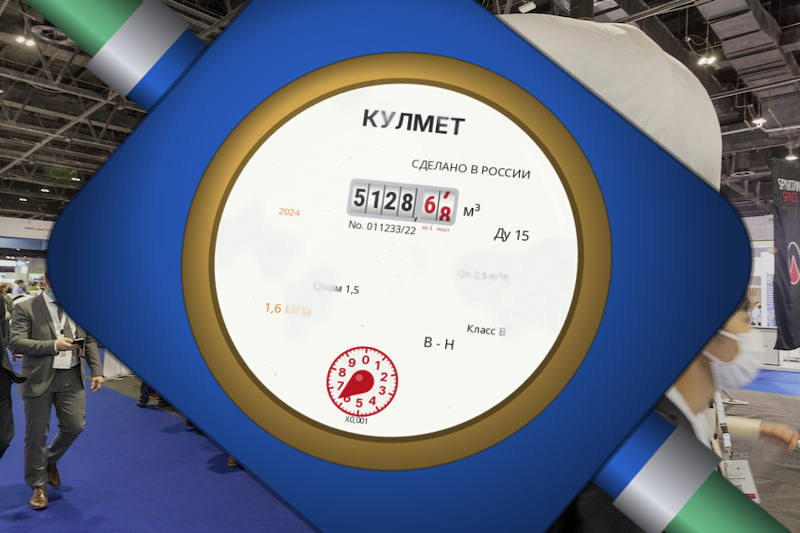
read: 5128.676; m³
